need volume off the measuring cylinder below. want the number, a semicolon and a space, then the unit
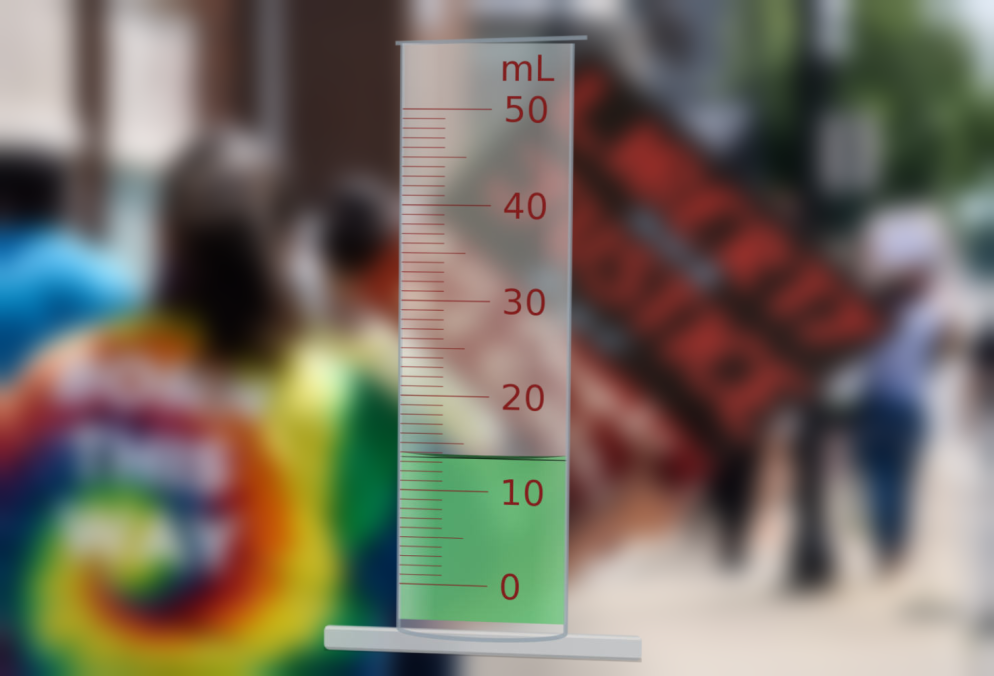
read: 13.5; mL
